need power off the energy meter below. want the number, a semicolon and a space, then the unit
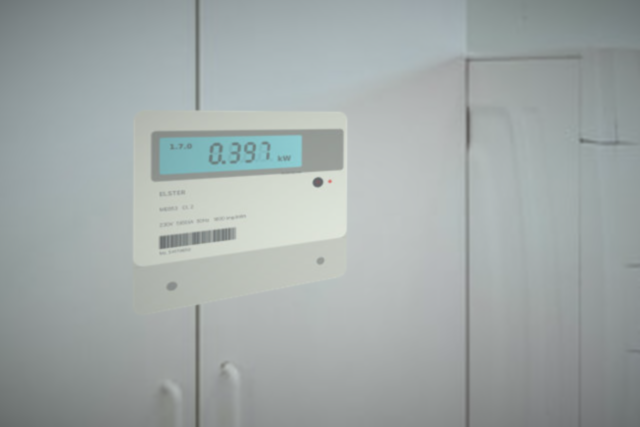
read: 0.397; kW
